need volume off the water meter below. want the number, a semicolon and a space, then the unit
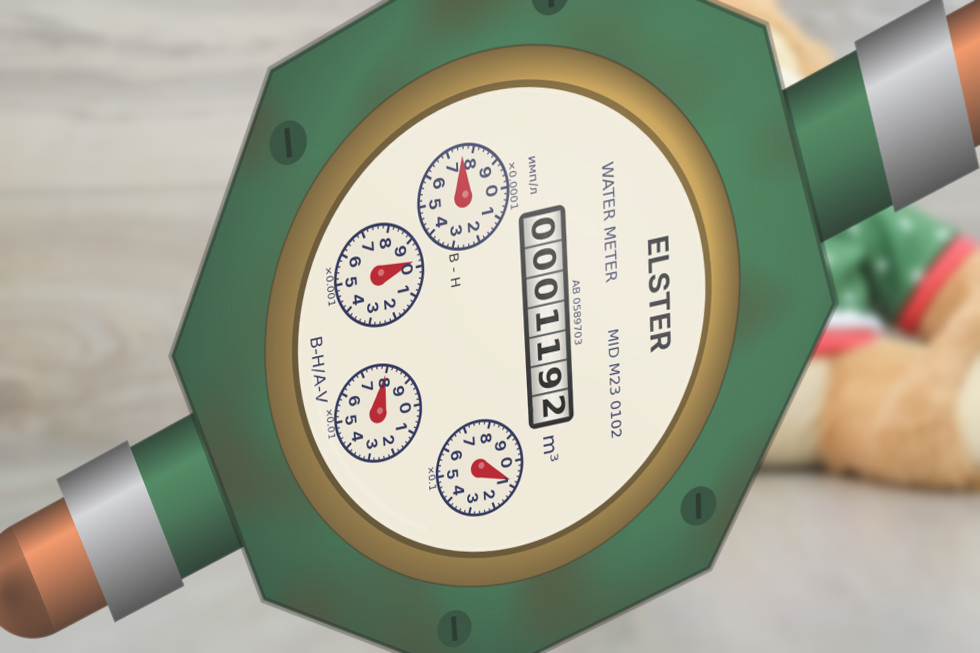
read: 1192.0797; m³
